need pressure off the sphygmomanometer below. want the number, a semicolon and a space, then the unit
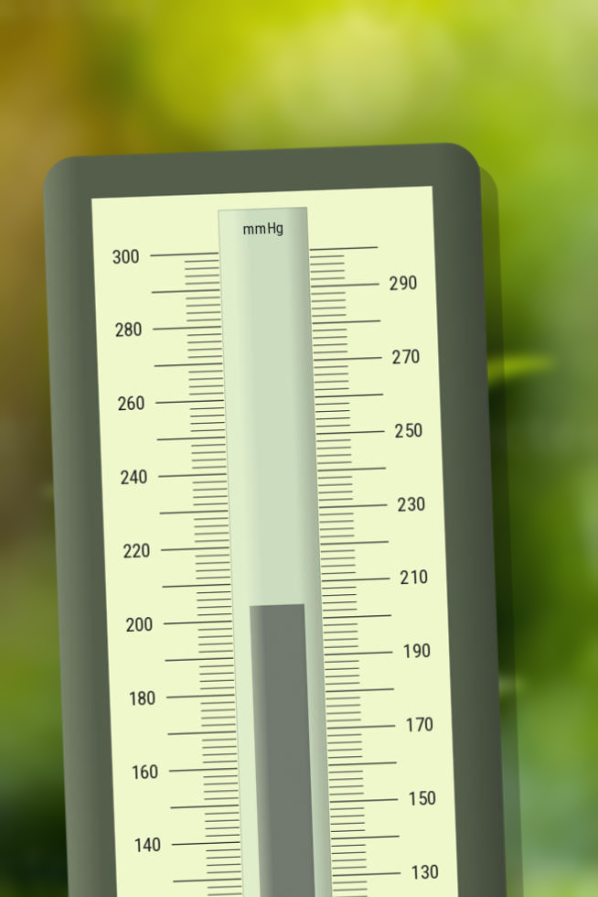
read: 204; mmHg
